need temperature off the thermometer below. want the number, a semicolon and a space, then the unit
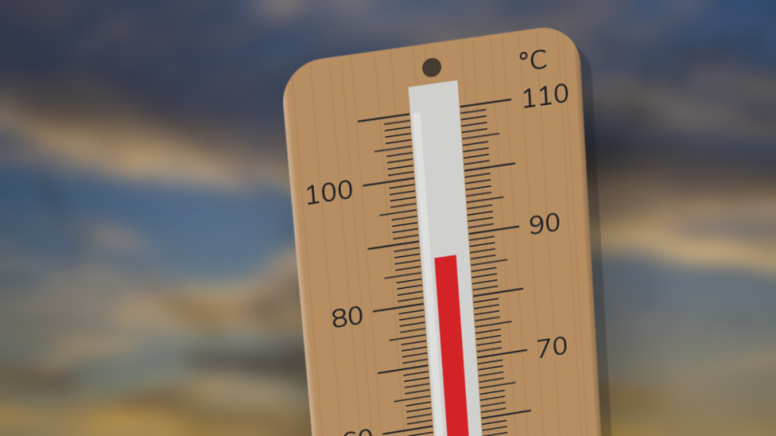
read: 87; °C
